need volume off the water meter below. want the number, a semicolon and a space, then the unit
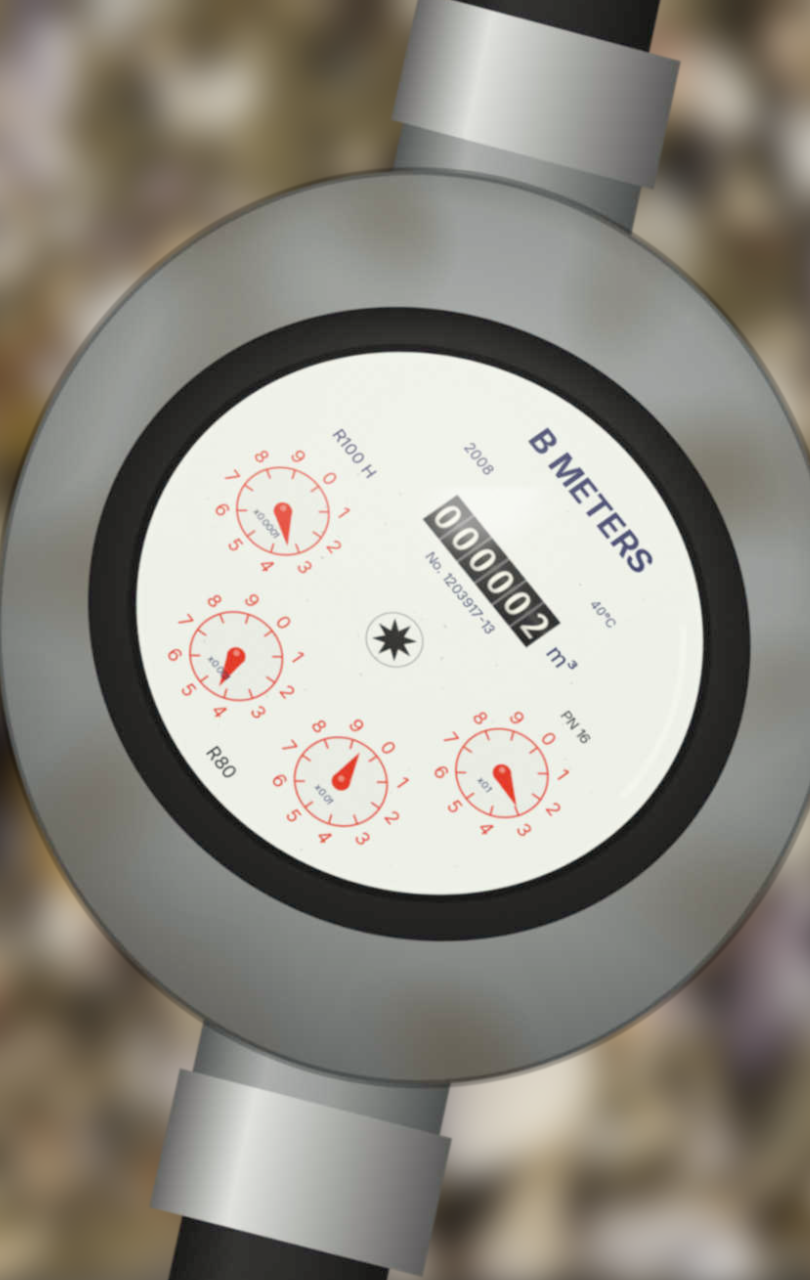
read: 2.2943; m³
